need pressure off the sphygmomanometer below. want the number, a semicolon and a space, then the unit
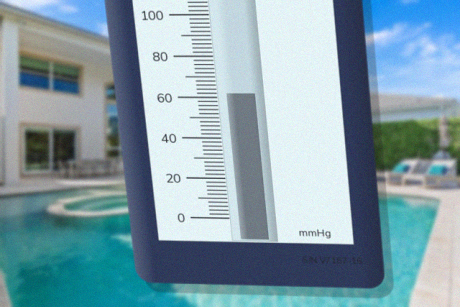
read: 62; mmHg
